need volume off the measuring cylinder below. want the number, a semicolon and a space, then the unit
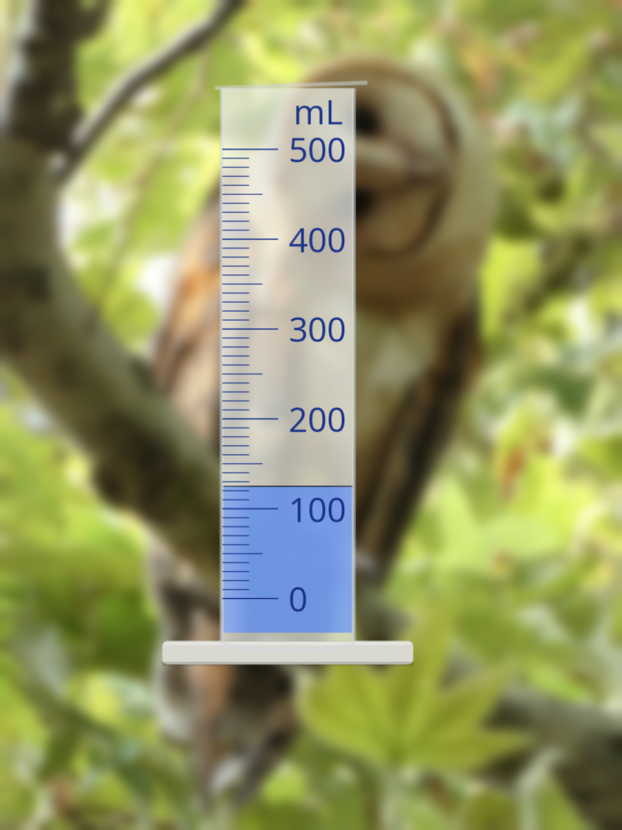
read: 125; mL
